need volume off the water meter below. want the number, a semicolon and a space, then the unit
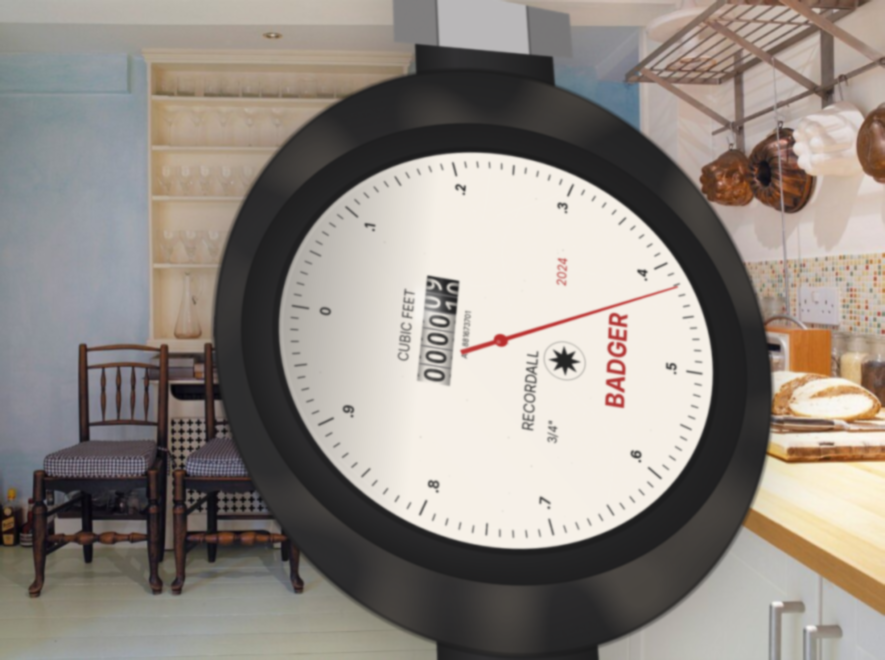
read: 9.42; ft³
